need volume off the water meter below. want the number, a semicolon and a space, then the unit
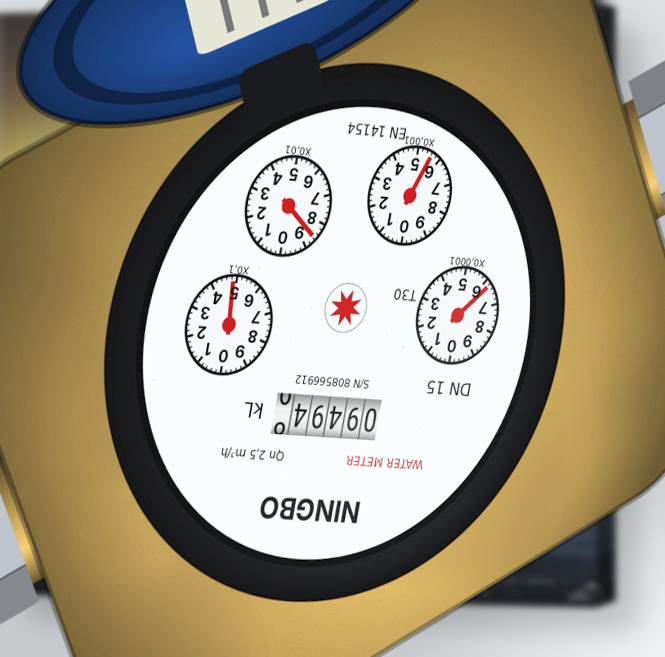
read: 94948.4856; kL
